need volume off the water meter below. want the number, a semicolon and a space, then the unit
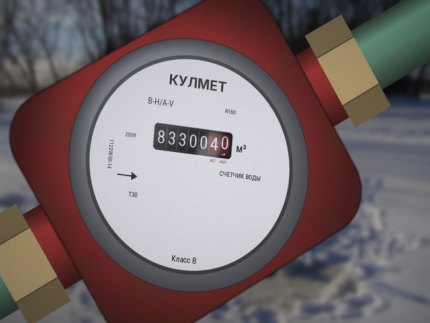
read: 83300.40; m³
